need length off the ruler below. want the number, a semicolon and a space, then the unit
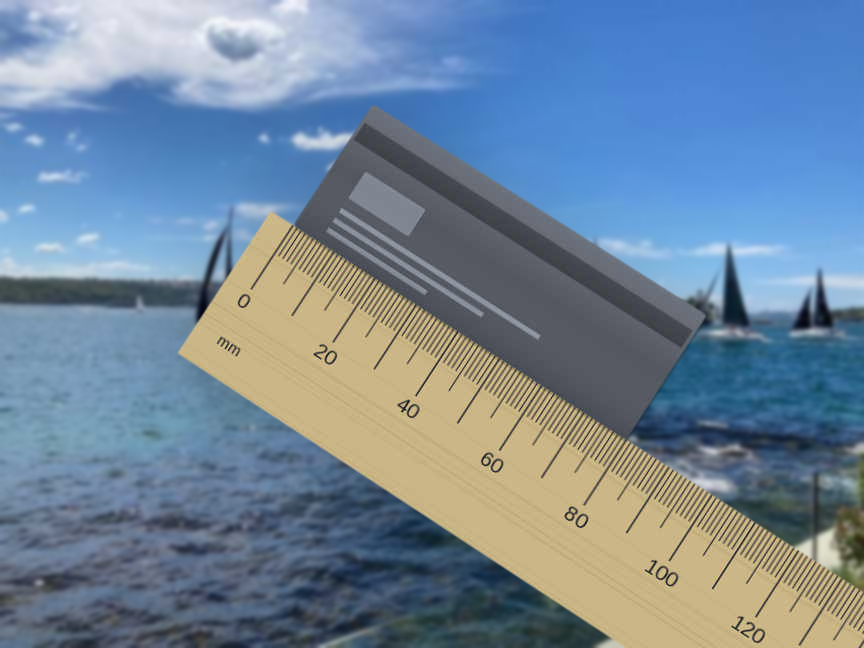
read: 80; mm
